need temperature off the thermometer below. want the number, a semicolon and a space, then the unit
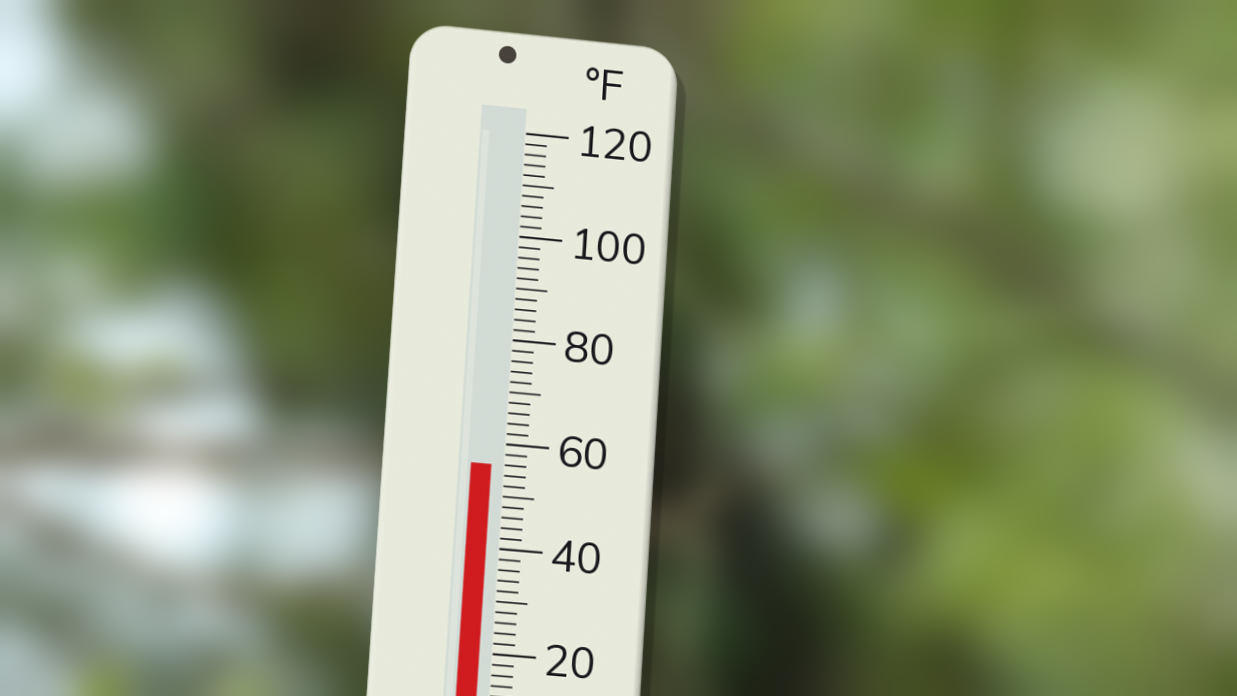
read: 56; °F
